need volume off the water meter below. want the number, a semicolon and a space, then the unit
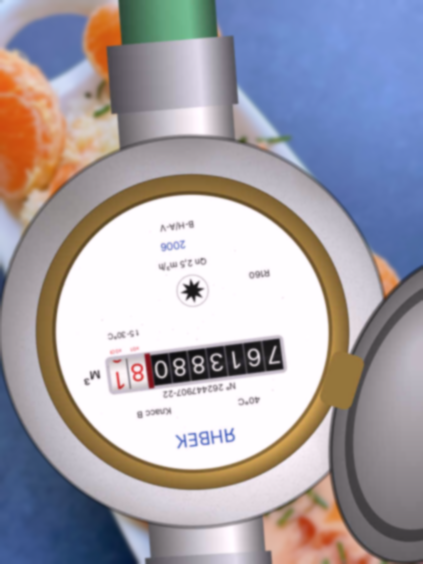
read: 7613880.81; m³
